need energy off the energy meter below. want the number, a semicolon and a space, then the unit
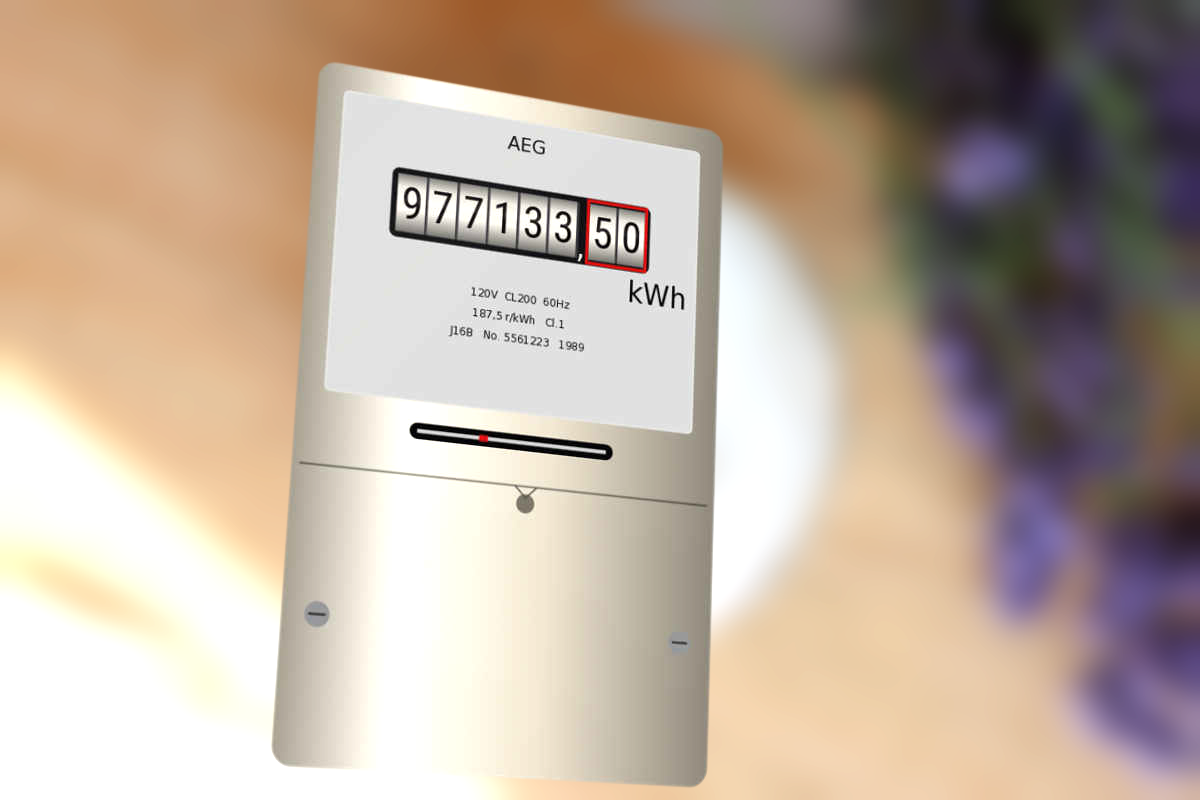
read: 977133.50; kWh
